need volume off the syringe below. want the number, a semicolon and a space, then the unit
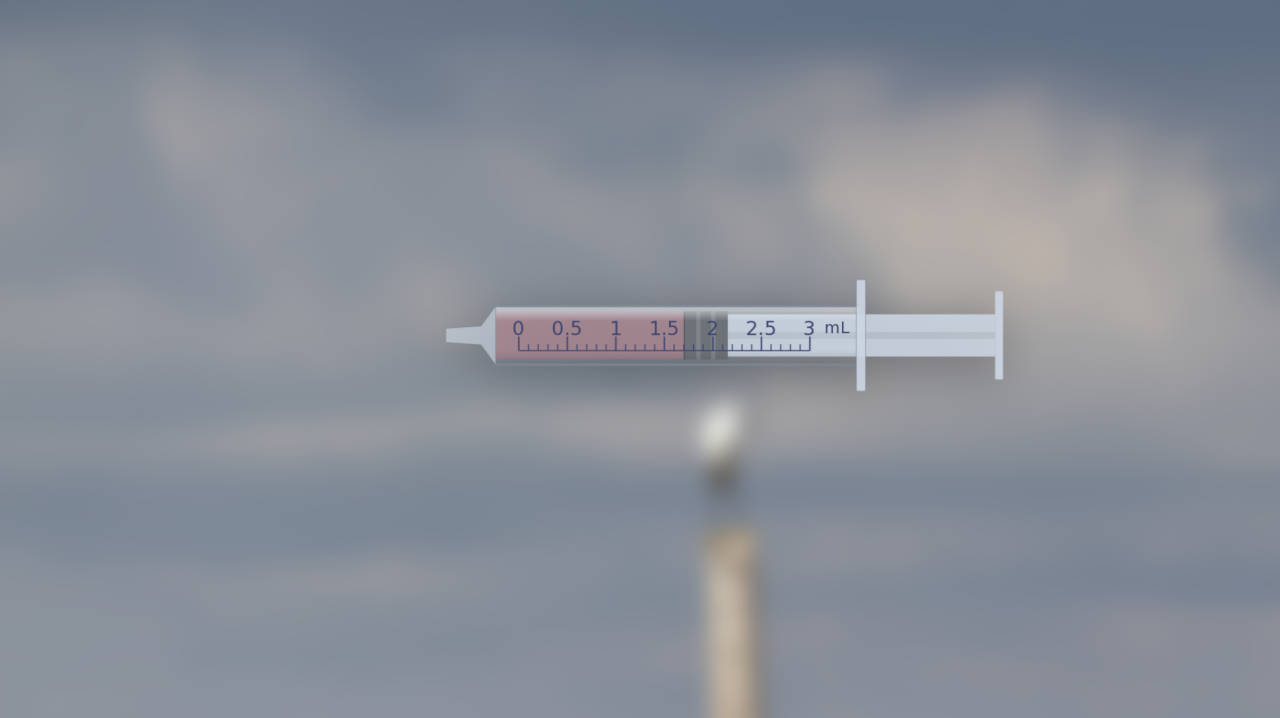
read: 1.7; mL
